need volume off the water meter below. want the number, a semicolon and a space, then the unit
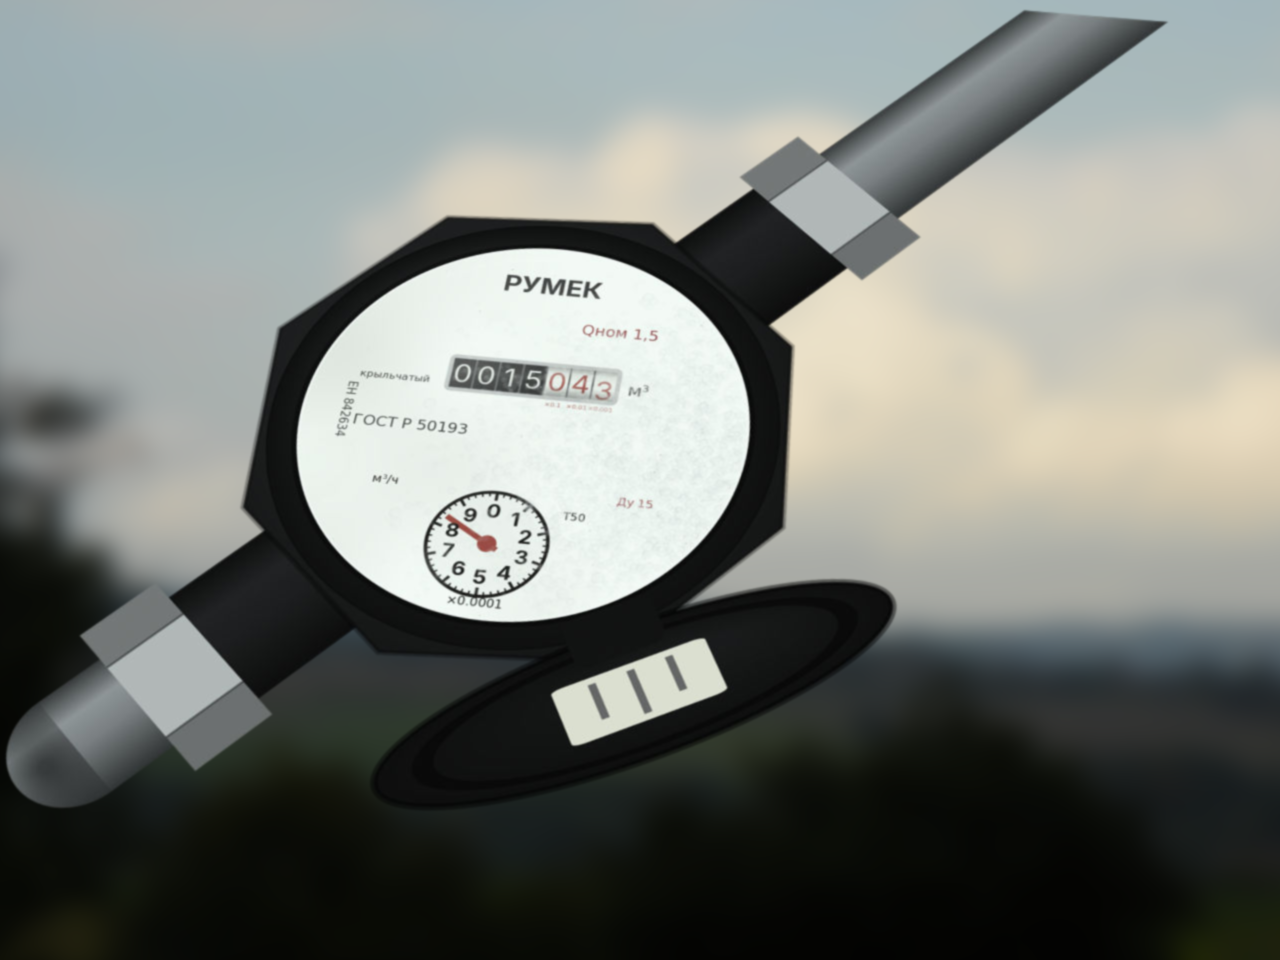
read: 15.0428; m³
